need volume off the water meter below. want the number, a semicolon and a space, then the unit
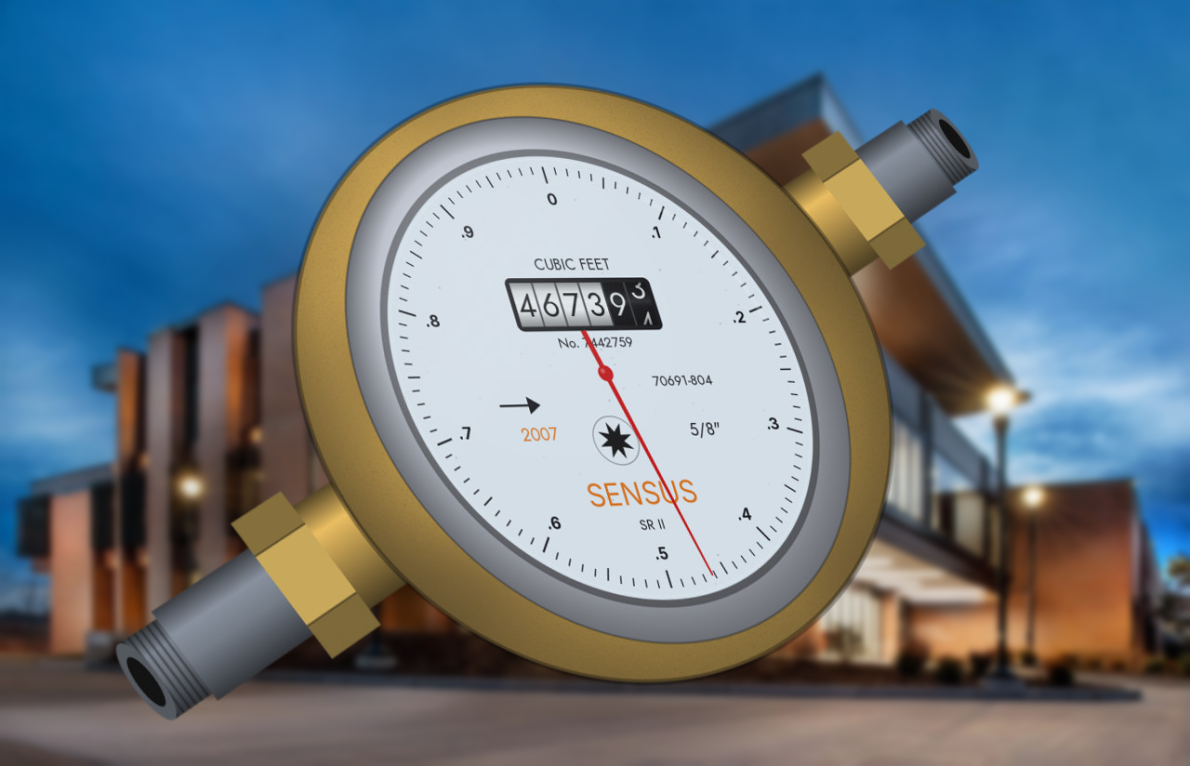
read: 467393.46; ft³
